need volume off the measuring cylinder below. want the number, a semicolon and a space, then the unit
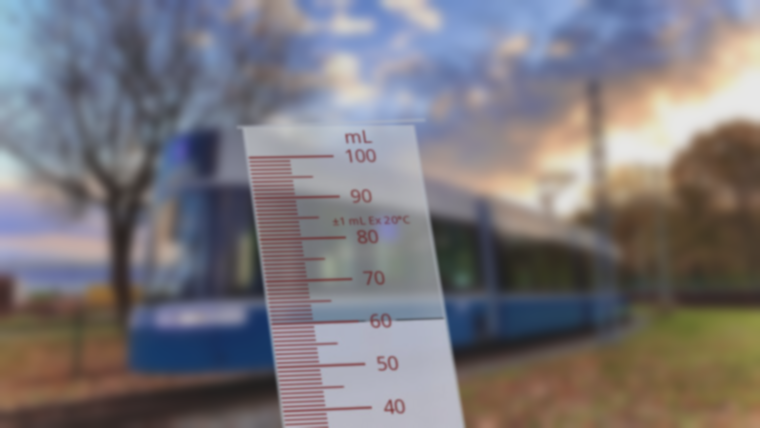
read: 60; mL
